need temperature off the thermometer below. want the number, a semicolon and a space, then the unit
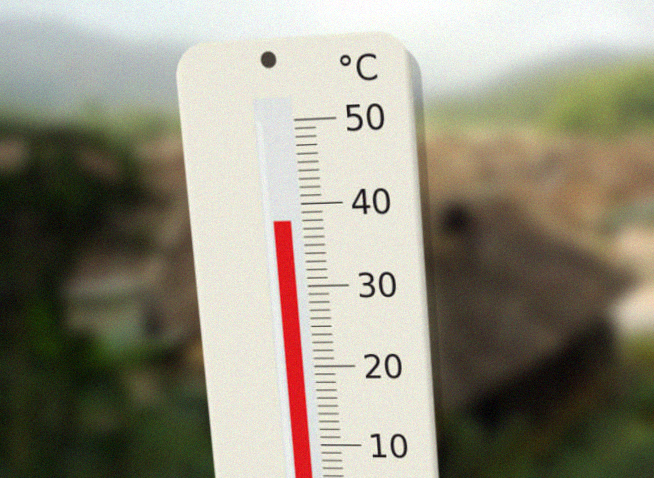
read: 38; °C
